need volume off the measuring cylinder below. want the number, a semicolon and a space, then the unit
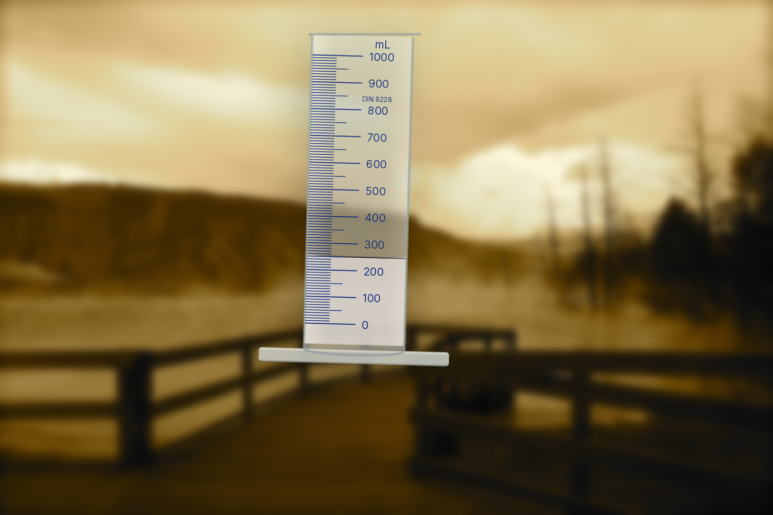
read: 250; mL
